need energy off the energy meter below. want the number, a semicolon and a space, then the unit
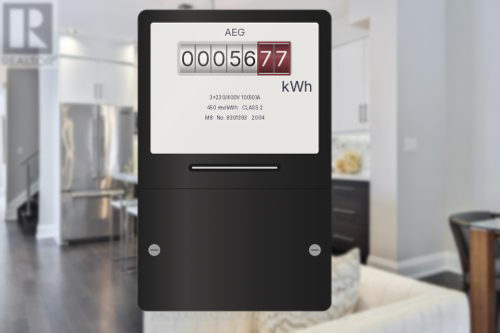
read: 56.77; kWh
